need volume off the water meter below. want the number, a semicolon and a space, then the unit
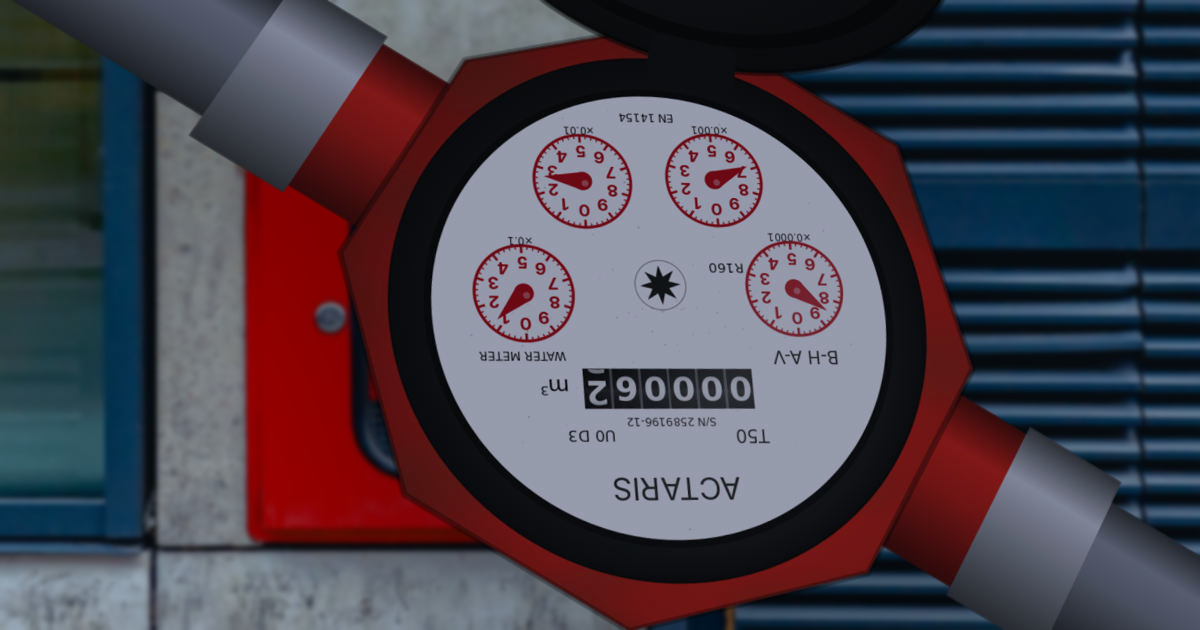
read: 62.1268; m³
